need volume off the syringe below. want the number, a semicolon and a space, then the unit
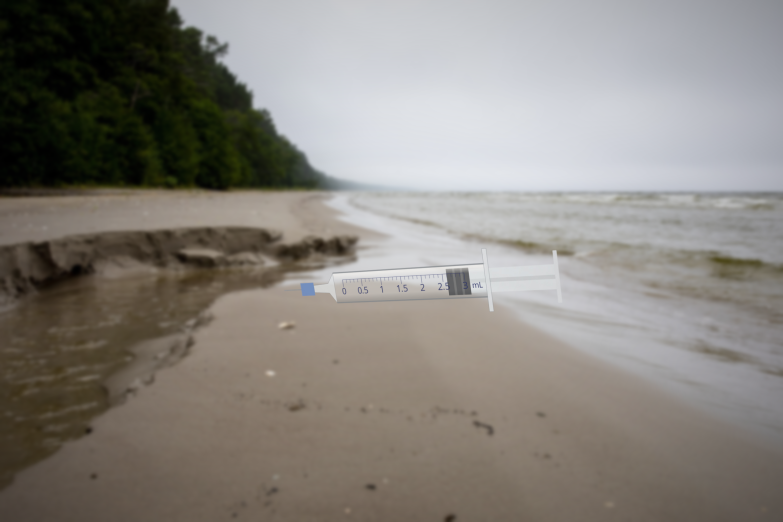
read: 2.6; mL
